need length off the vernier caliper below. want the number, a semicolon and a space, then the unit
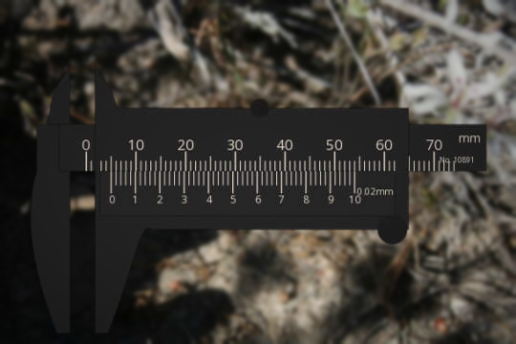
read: 5.0; mm
